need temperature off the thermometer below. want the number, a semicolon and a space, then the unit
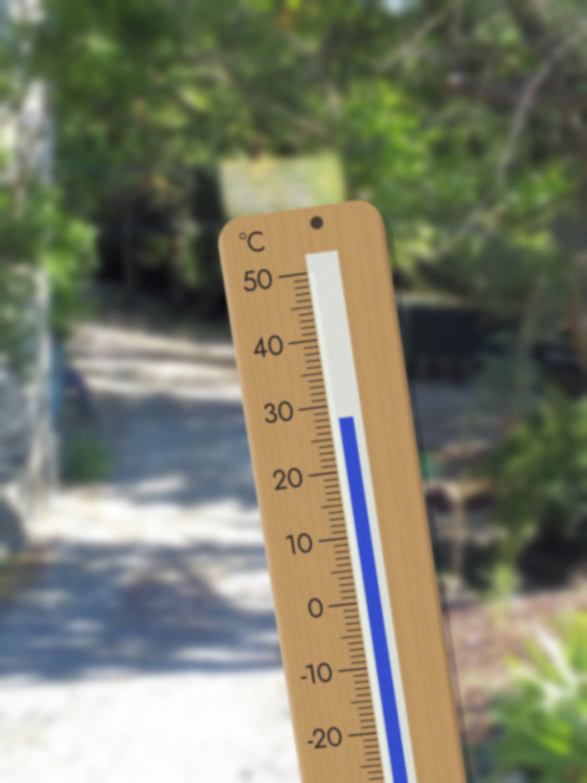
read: 28; °C
